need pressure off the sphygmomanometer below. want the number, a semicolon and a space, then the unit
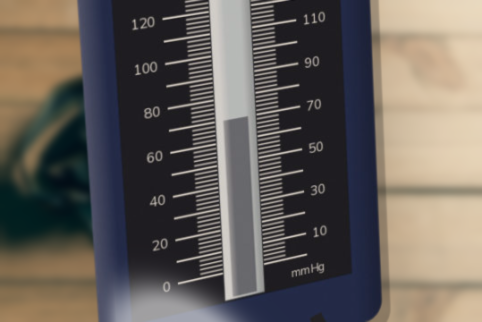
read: 70; mmHg
